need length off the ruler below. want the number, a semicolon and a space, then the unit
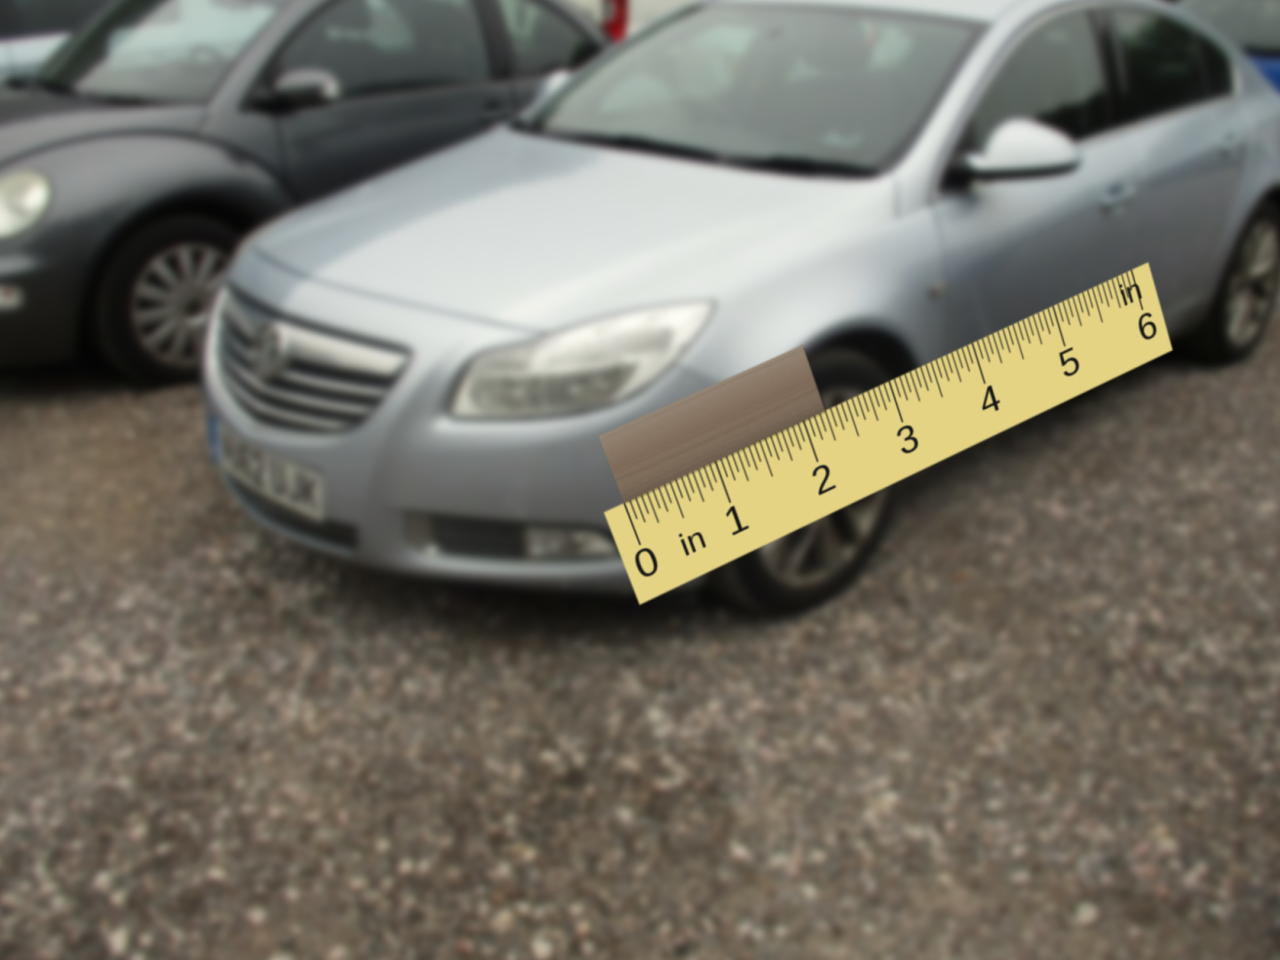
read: 2.25; in
